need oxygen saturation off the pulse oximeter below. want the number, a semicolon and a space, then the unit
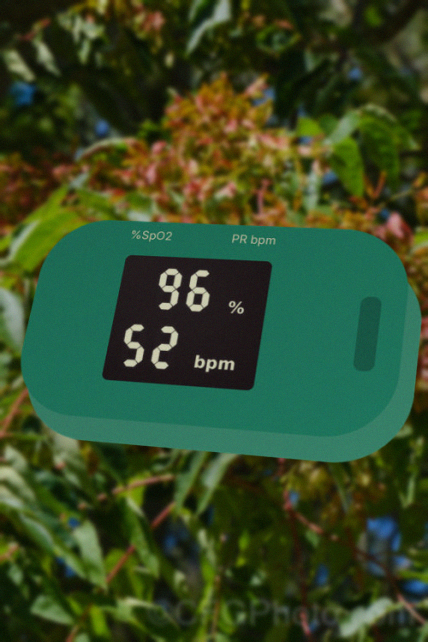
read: 96; %
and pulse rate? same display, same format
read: 52; bpm
